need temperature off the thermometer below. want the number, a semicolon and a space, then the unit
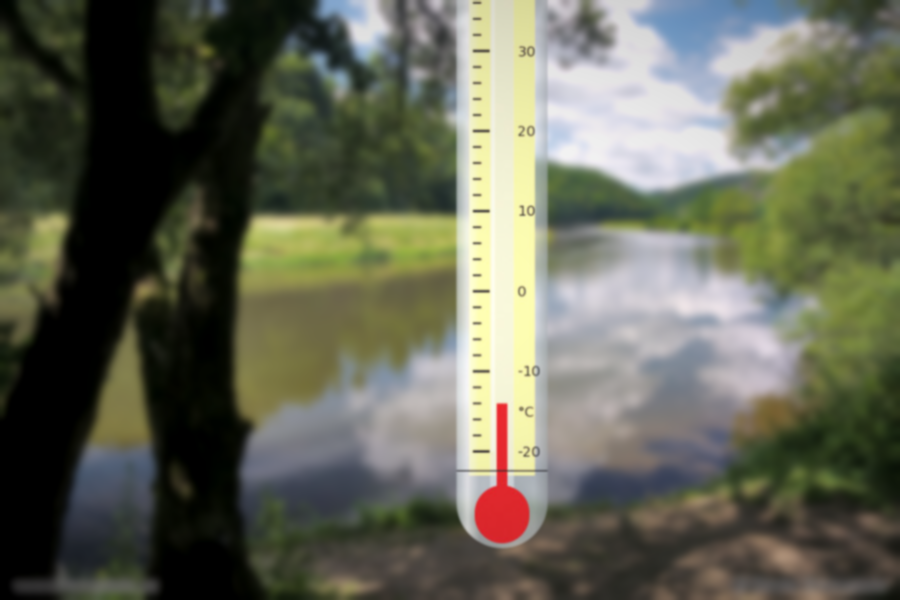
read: -14; °C
